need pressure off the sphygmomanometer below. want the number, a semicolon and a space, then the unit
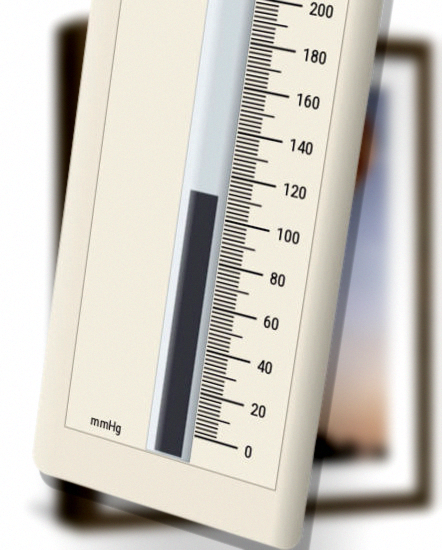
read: 110; mmHg
